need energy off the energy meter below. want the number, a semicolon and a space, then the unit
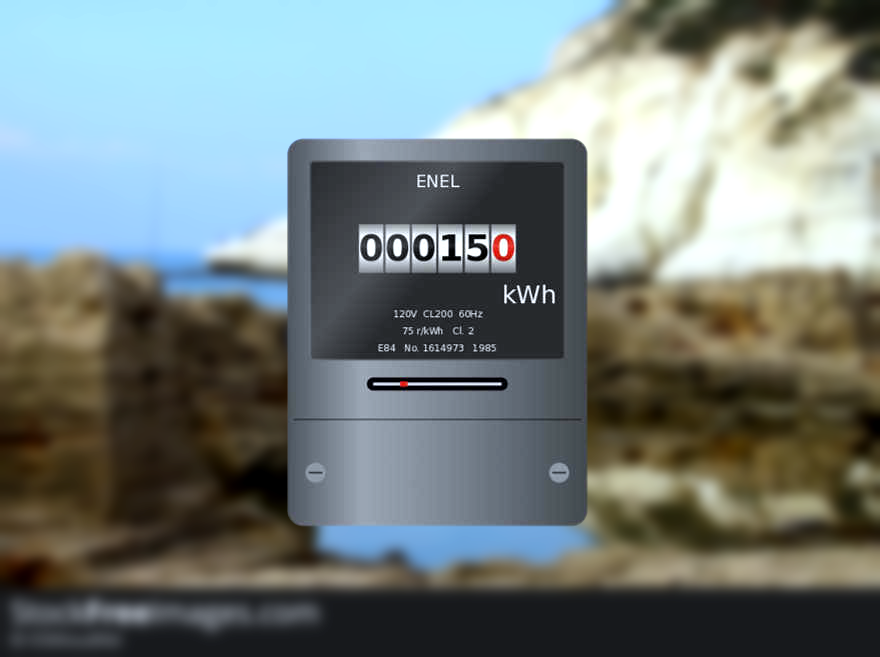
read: 15.0; kWh
